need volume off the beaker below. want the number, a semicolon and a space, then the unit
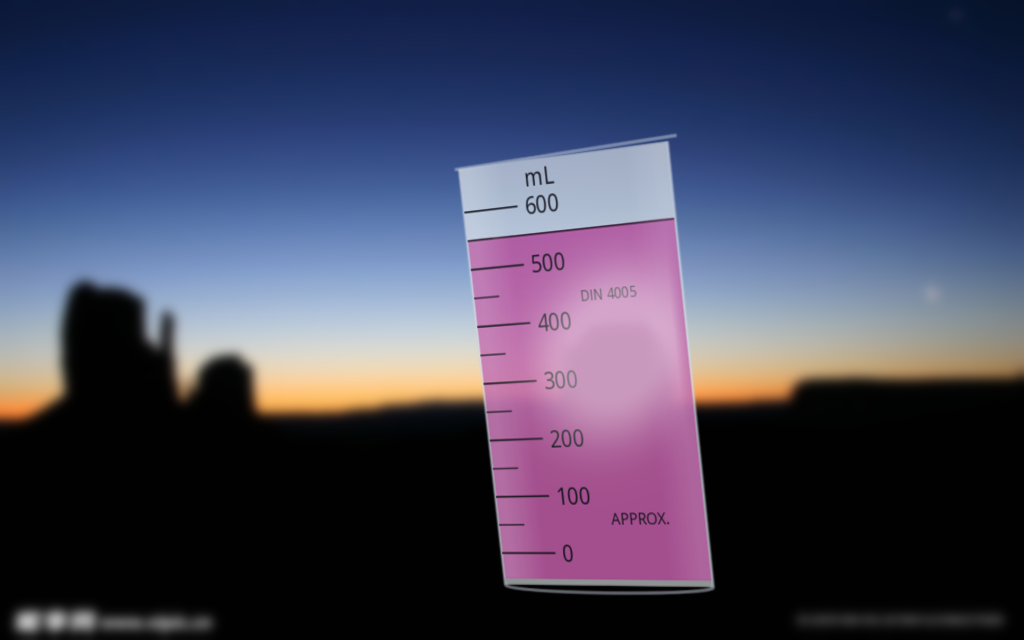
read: 550; mL
